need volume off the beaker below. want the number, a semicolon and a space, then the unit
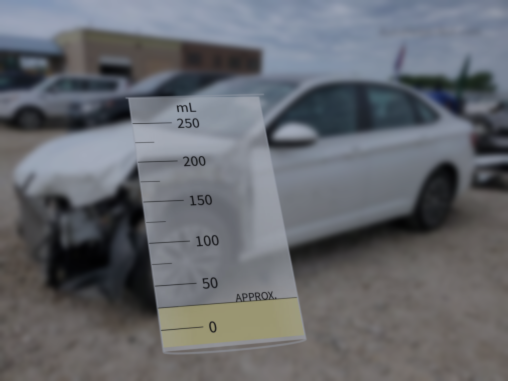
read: 25; mL
